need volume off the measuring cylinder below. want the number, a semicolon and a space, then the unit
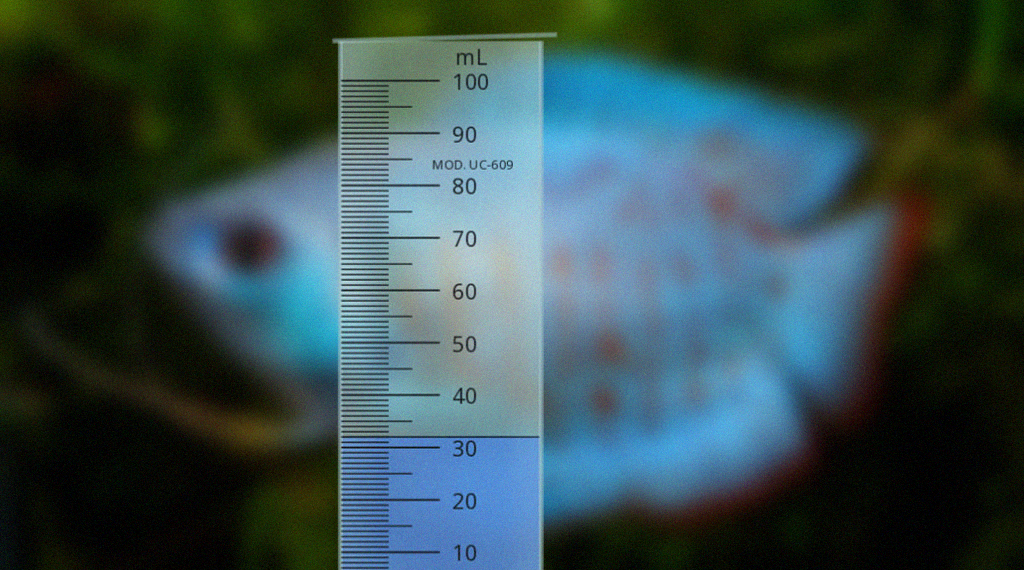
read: 32; mL
